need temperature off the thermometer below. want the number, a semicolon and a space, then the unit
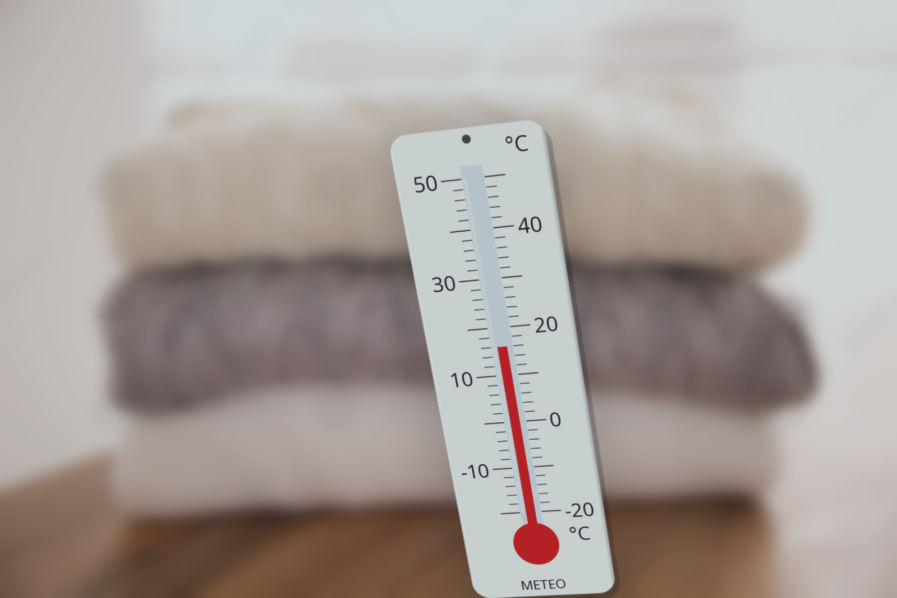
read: 16; °C
